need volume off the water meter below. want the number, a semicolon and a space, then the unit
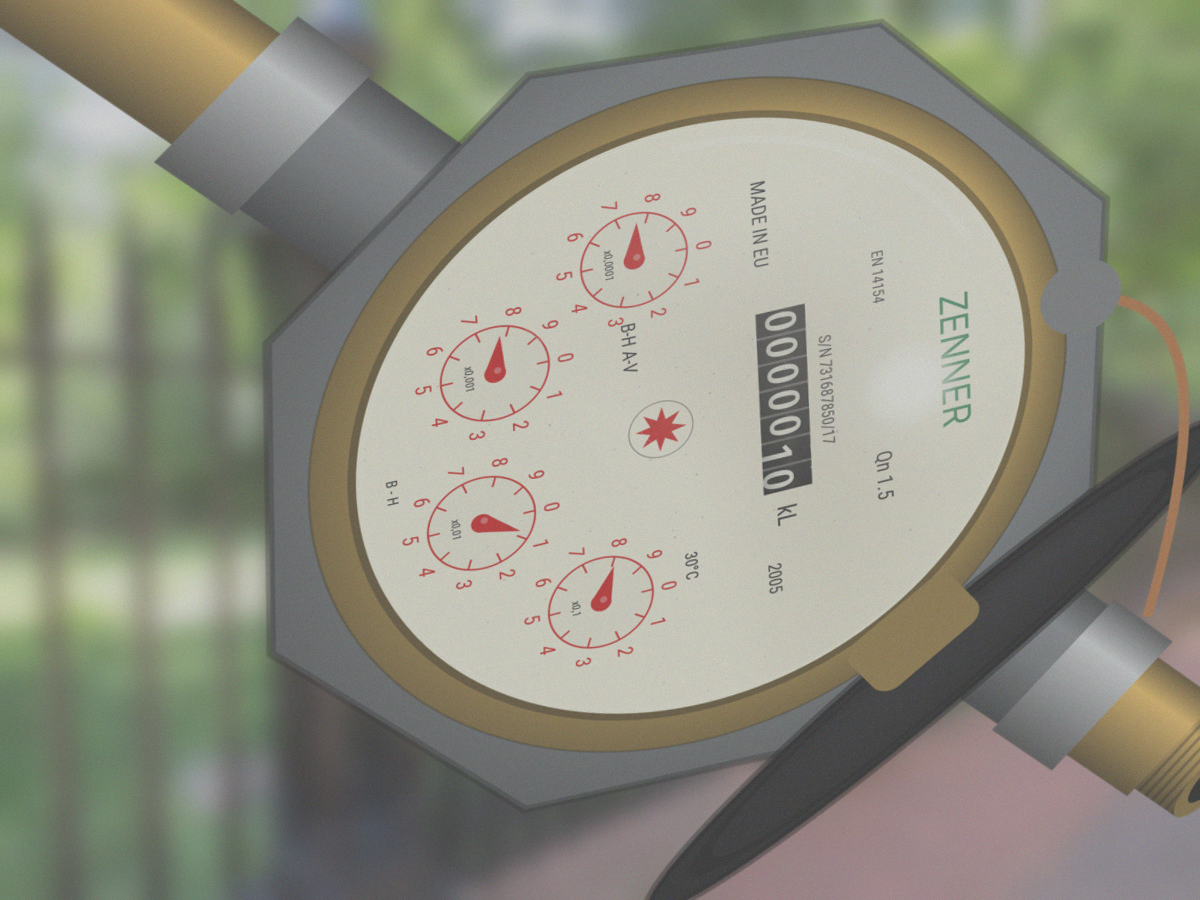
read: 9.8077; kL
